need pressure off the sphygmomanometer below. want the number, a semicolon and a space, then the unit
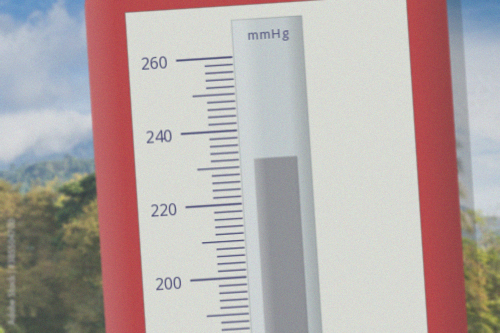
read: 232; mmHg
